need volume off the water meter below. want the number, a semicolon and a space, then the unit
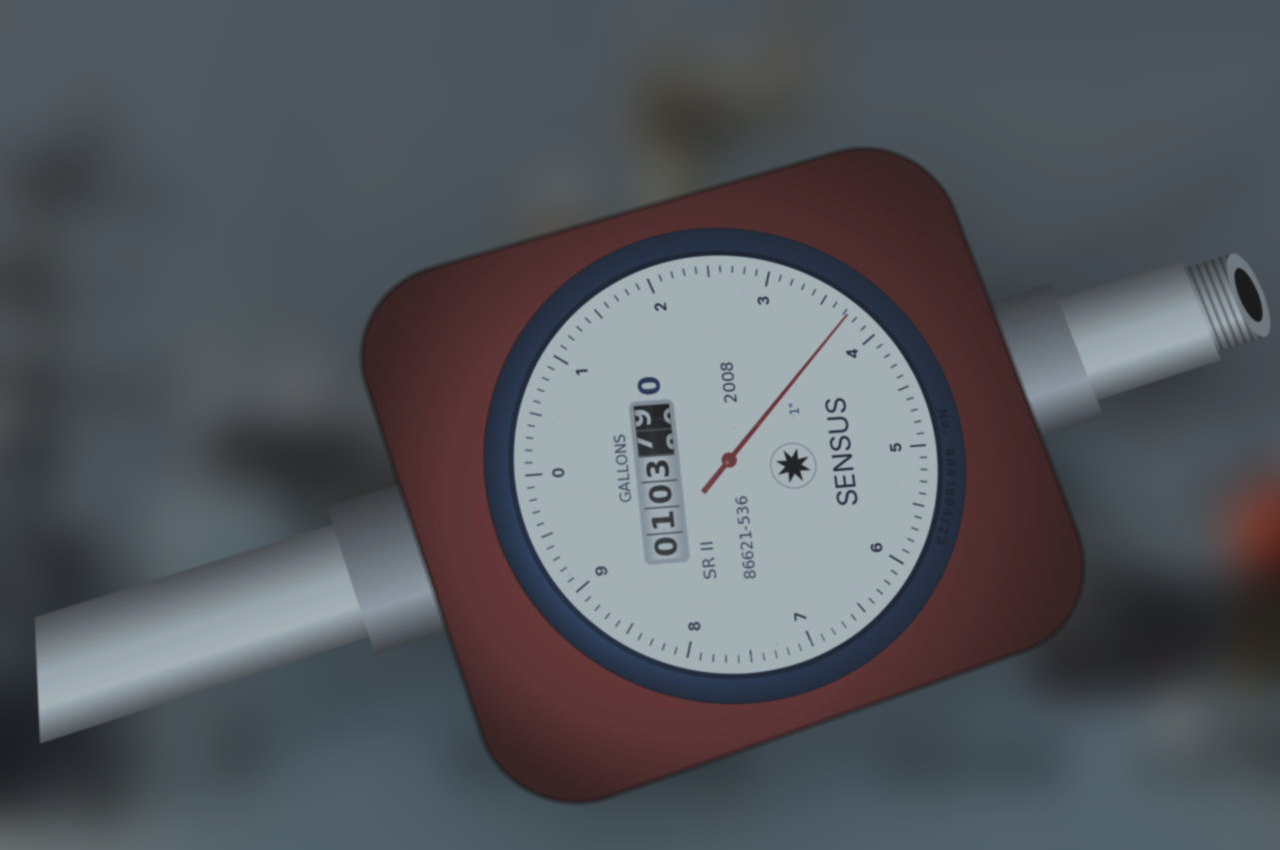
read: 103793.7; gal
